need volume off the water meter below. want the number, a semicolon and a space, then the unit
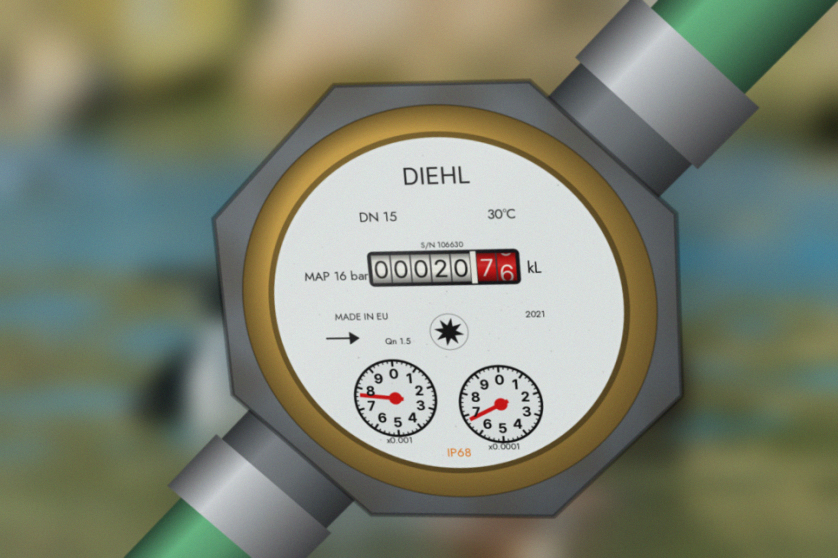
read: 20.7576; kL
